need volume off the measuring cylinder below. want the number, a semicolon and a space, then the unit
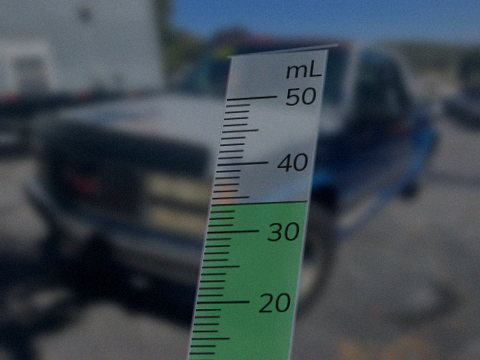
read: 34; mL
